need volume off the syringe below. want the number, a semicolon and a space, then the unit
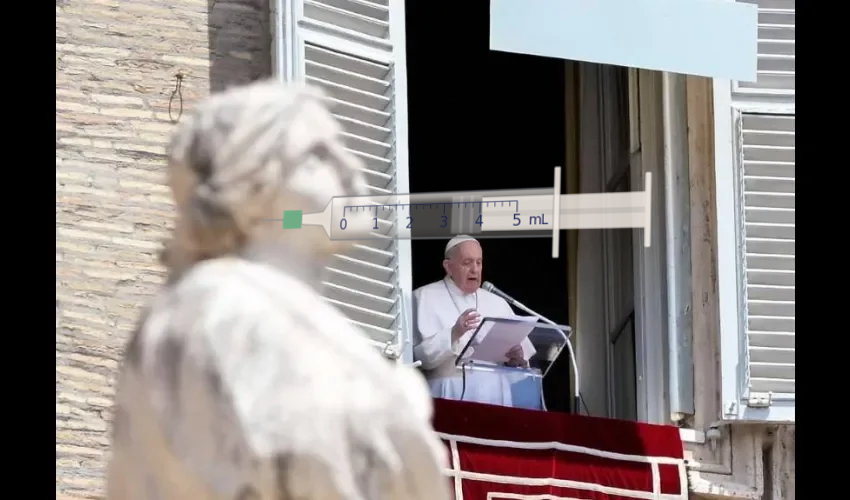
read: 3.2; mL
